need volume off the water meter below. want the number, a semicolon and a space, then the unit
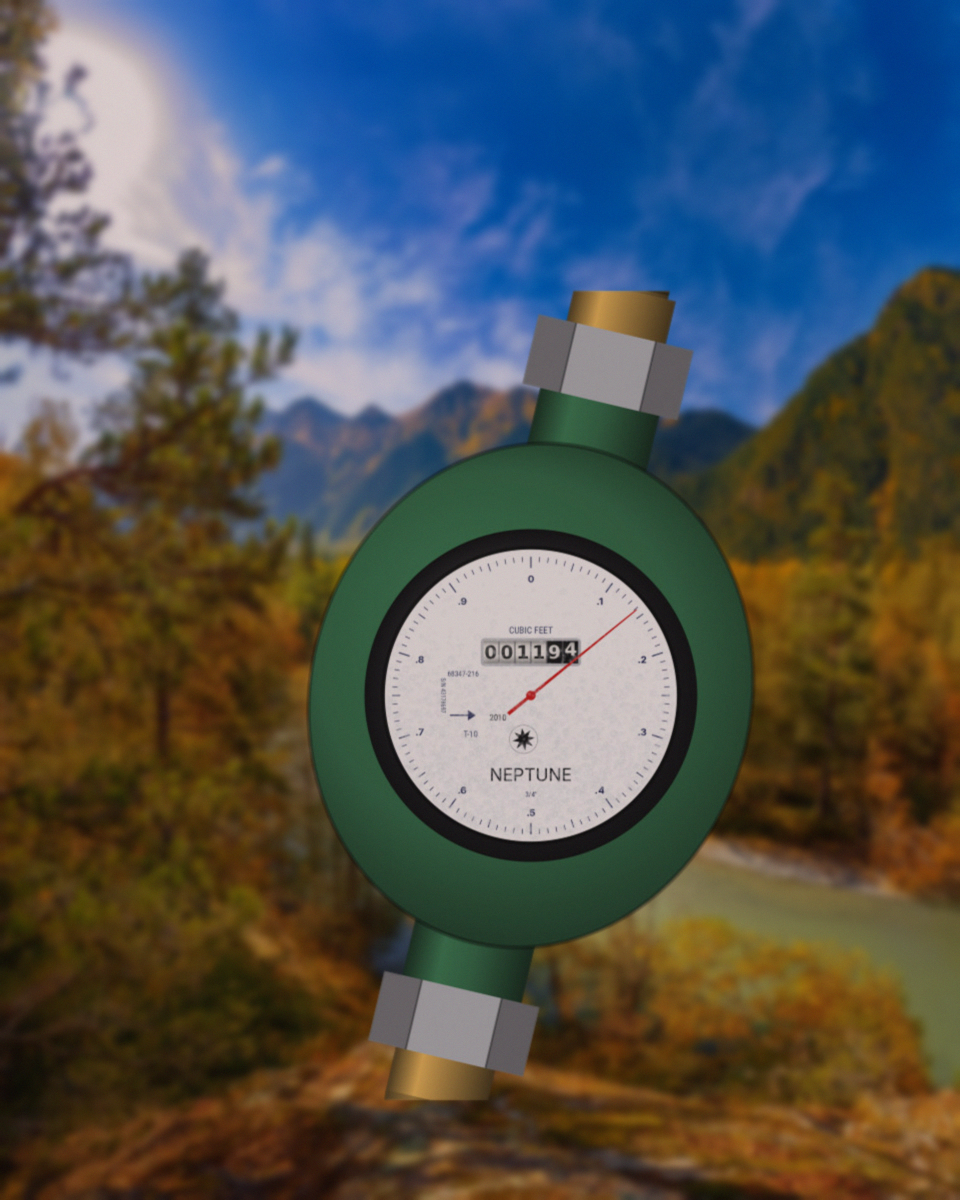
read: 1194.14; ft³
